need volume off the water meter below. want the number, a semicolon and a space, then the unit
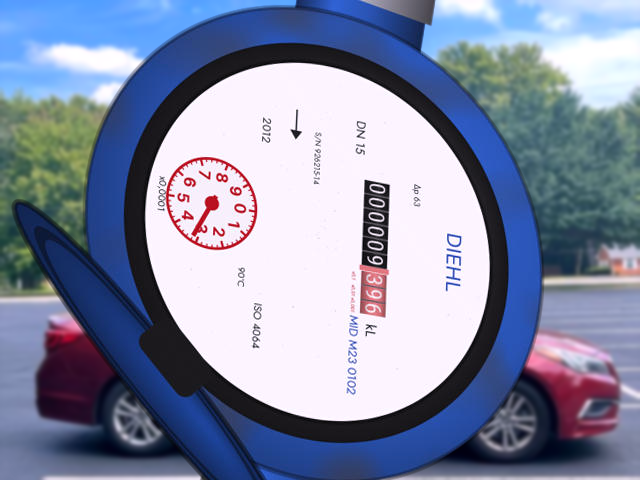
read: 9.3963; kL
